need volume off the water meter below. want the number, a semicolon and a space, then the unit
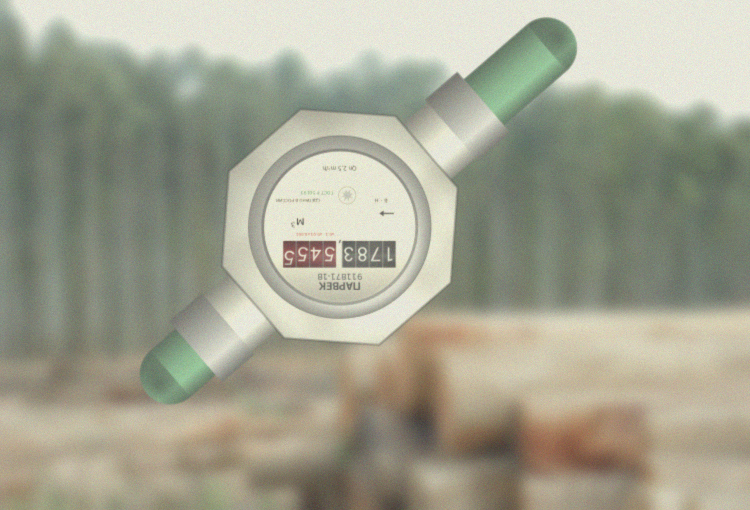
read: 1783.5455; m³
